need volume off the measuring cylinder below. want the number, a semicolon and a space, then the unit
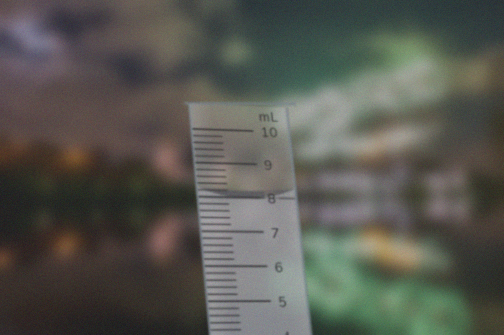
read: 8; mL
